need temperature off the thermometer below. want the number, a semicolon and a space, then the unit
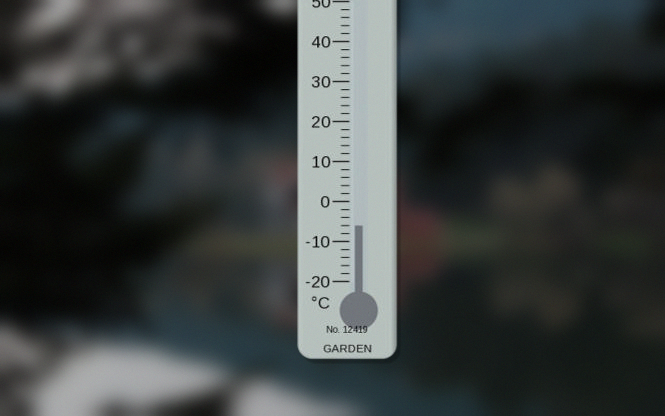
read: -6; °C
